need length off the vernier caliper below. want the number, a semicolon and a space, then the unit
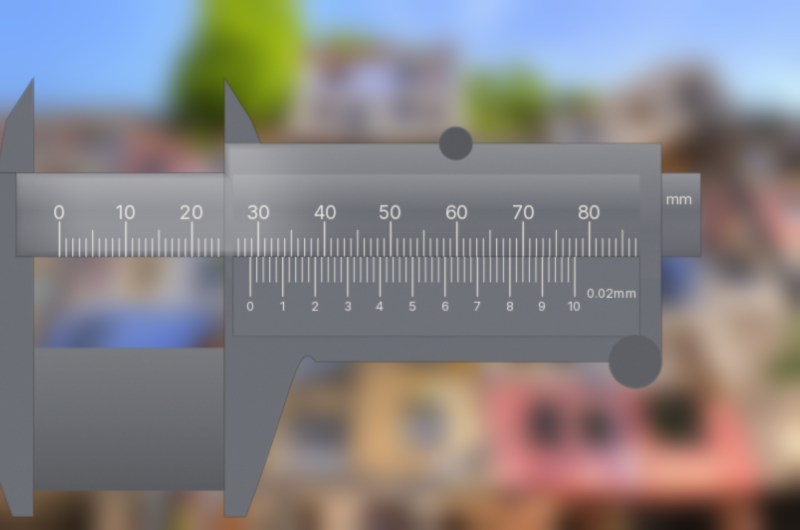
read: 28.8; mm
